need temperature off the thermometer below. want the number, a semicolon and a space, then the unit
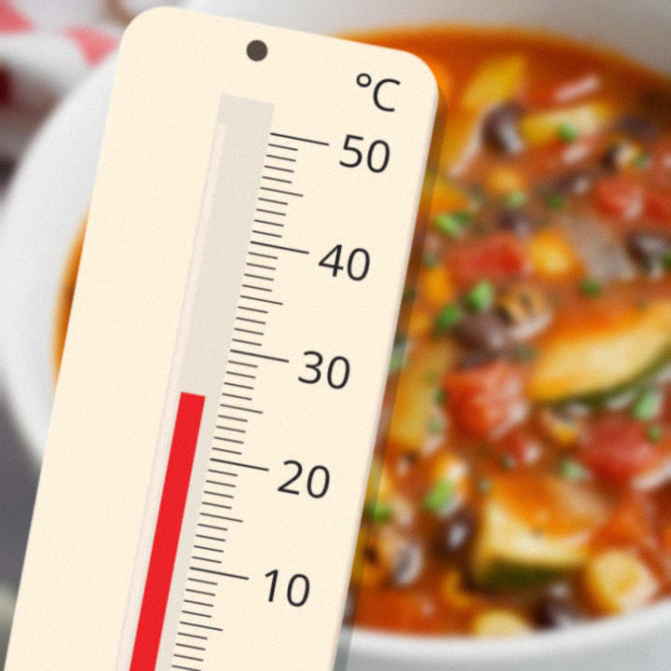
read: 25.5; °C
